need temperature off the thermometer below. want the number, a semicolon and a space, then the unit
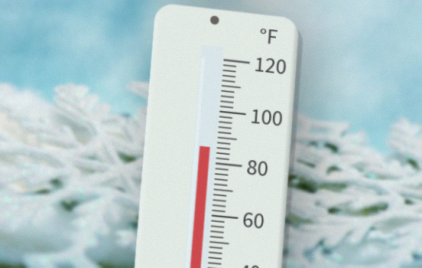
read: 86; °F
